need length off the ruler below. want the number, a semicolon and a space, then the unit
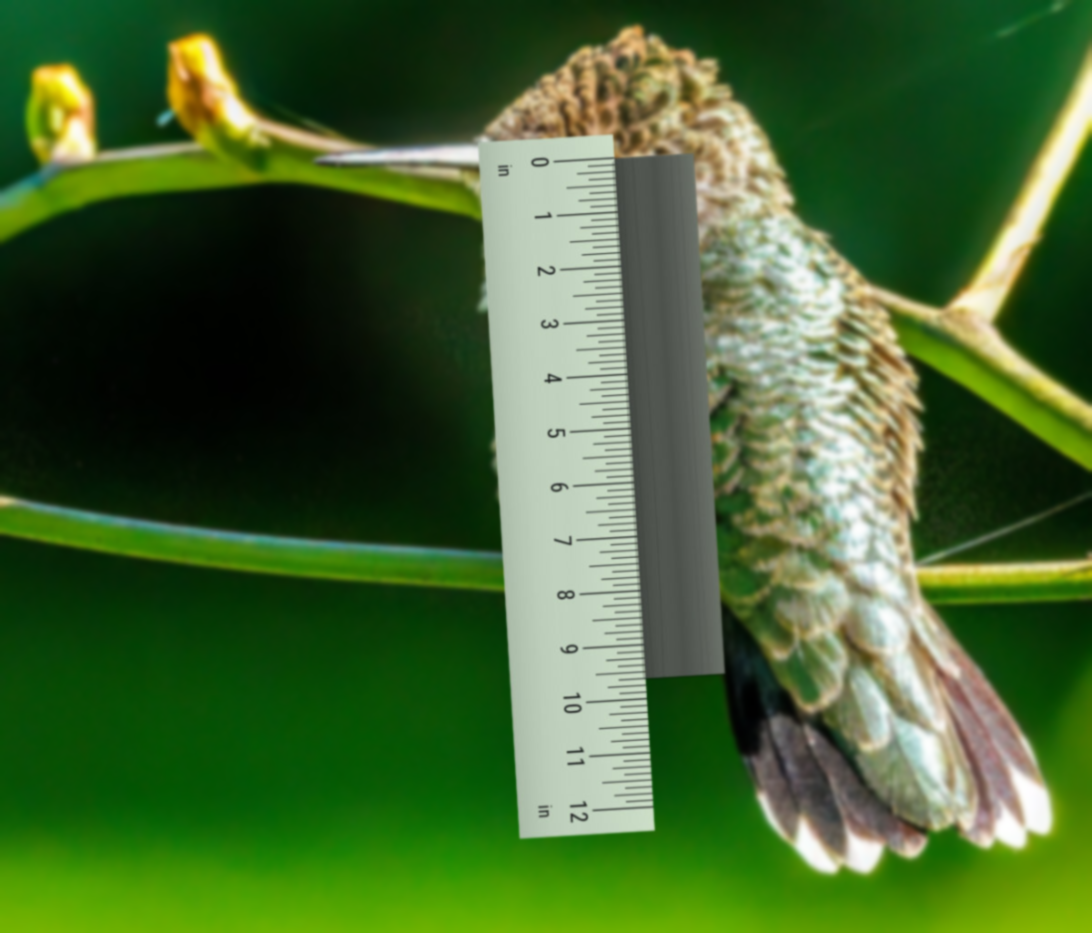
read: 9.625; in
